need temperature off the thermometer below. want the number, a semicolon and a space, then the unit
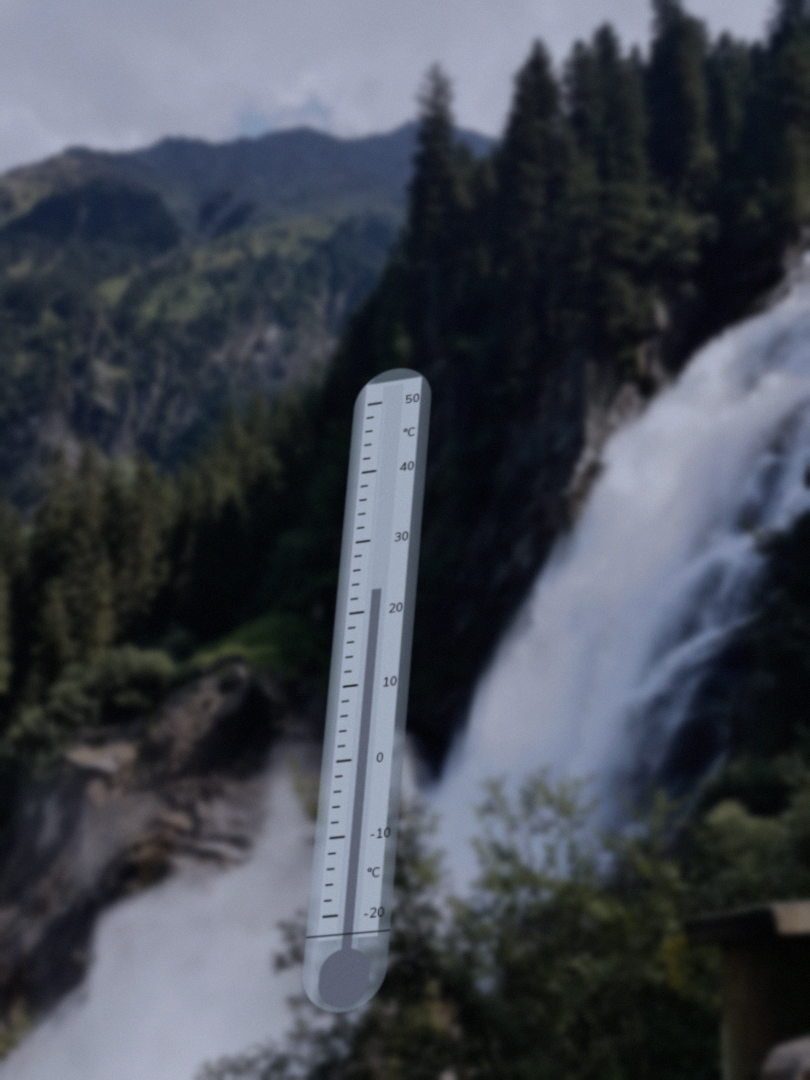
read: 23; °C
